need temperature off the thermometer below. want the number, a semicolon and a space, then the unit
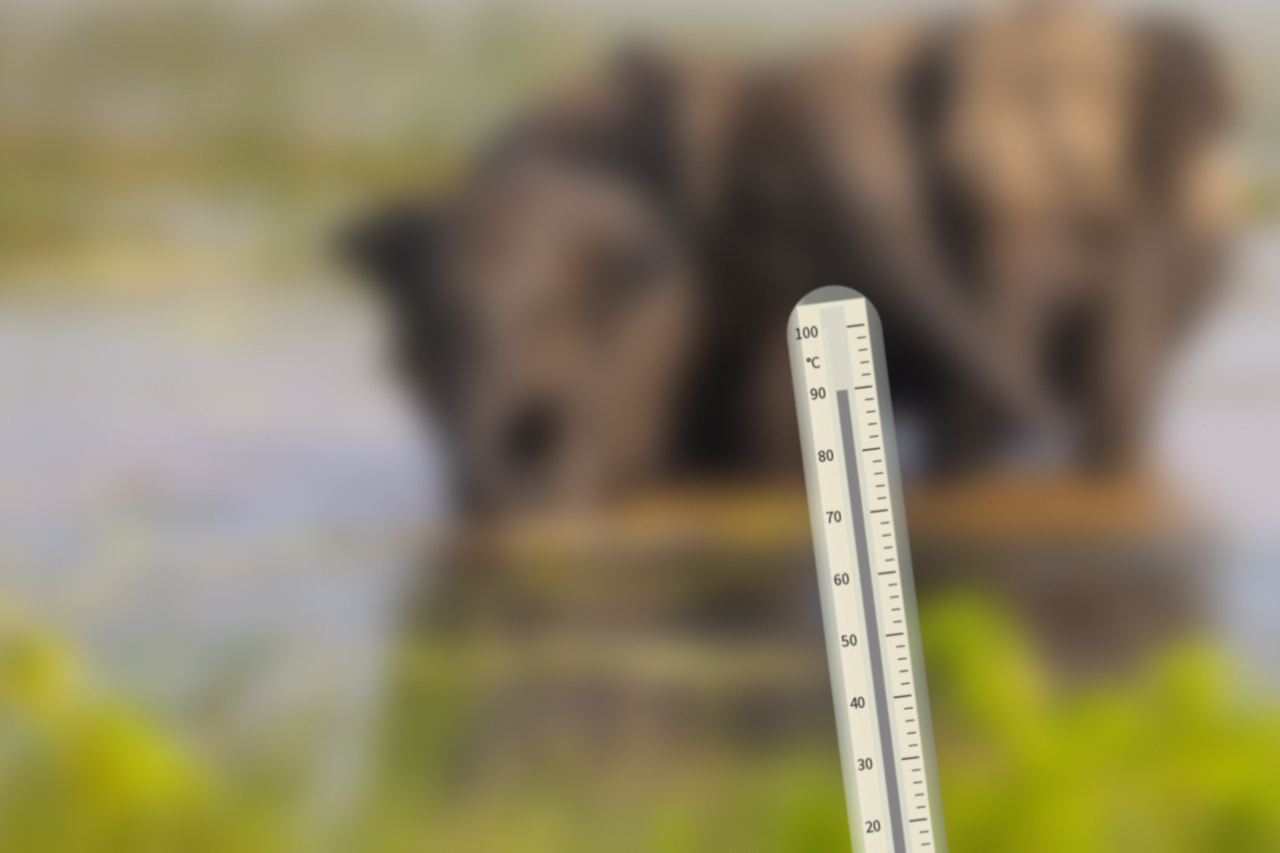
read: 90; °C
